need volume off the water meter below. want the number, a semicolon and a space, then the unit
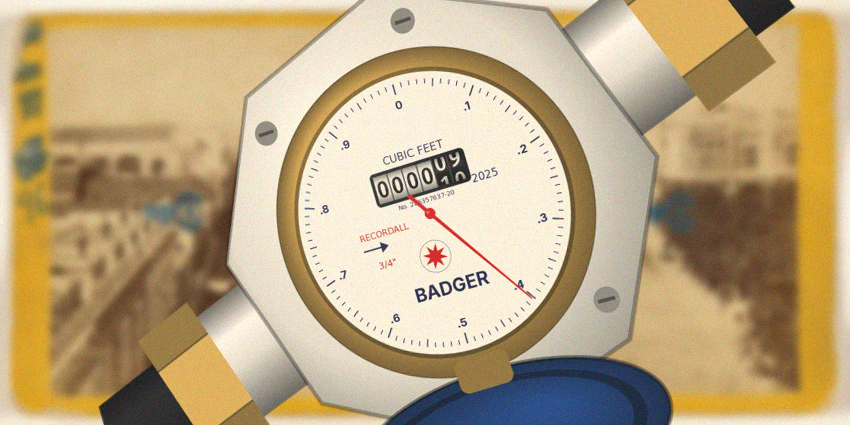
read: 9.40; ft³
